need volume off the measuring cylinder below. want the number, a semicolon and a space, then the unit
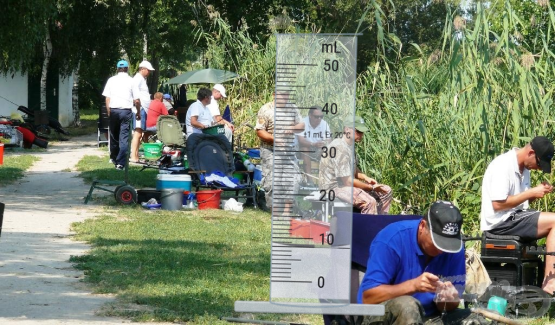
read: 8; mL
